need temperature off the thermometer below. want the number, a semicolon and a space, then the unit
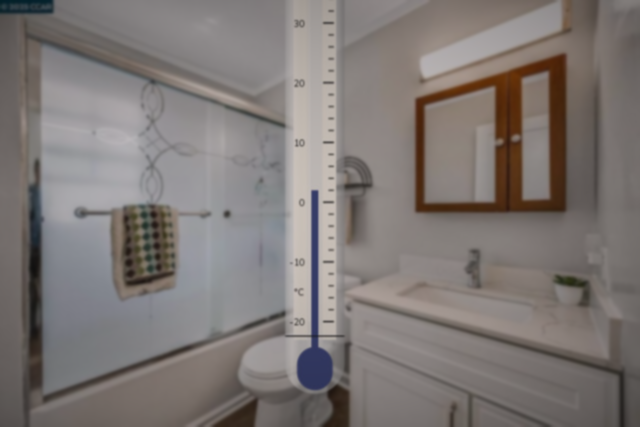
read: 2; °C
